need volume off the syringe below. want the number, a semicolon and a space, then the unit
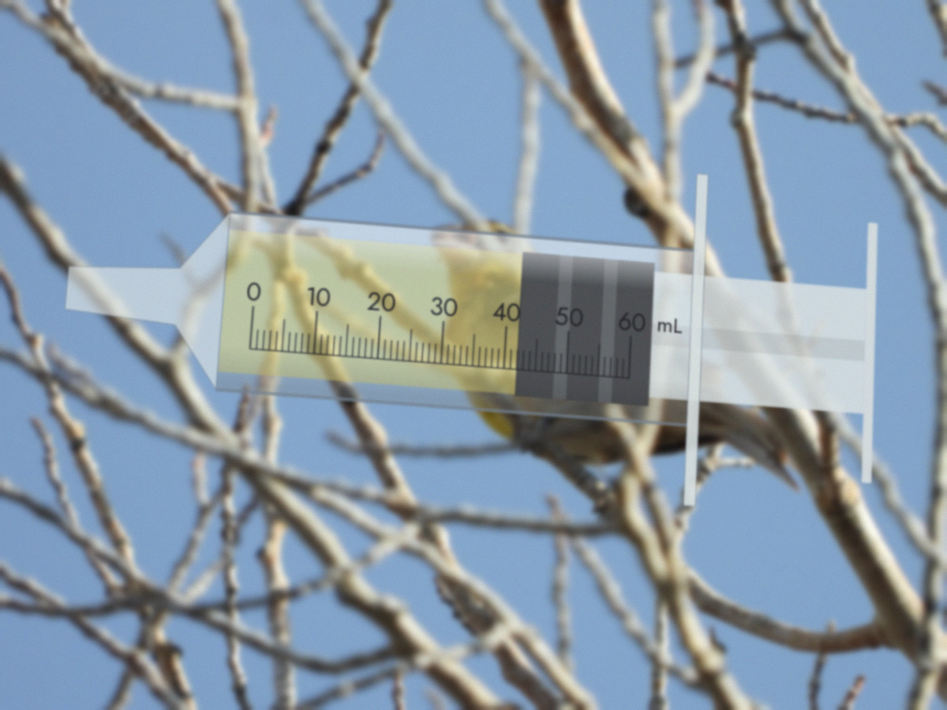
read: 42; mL
